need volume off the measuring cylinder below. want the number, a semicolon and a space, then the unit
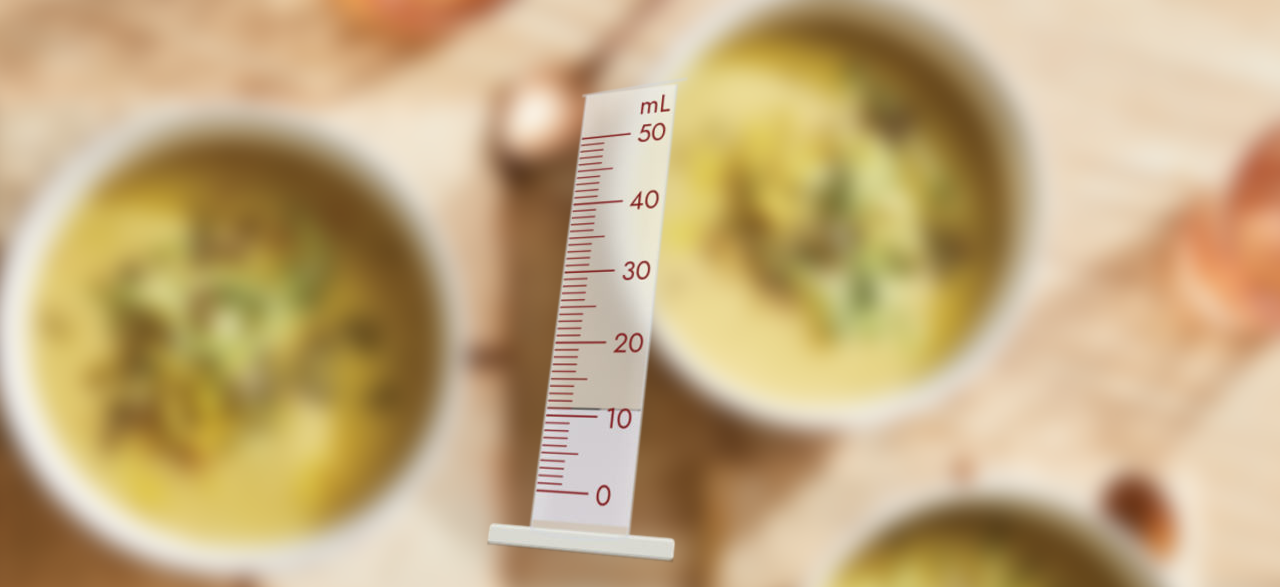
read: 11; mL
